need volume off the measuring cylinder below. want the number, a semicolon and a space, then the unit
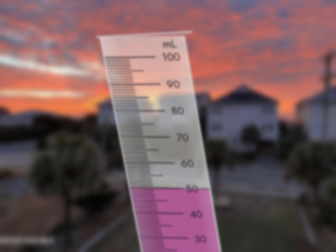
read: 50; mL
